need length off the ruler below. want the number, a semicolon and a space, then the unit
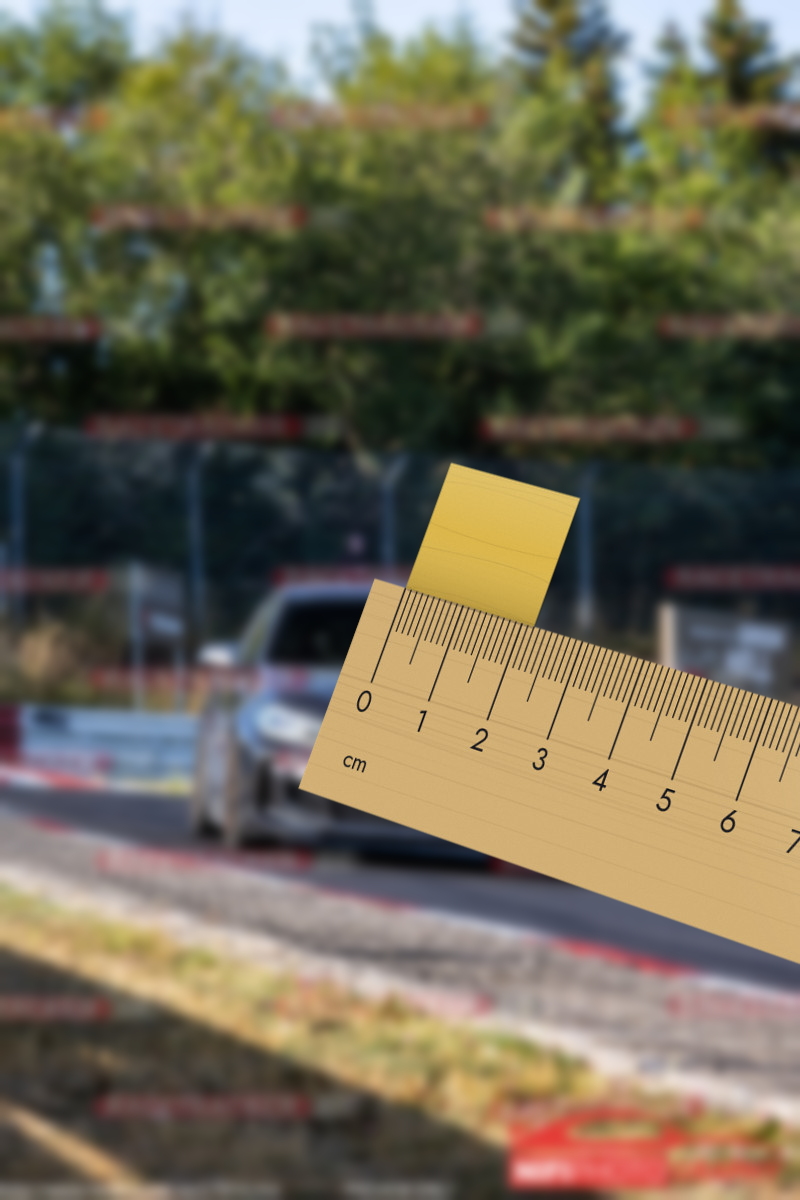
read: 2.2; cm
